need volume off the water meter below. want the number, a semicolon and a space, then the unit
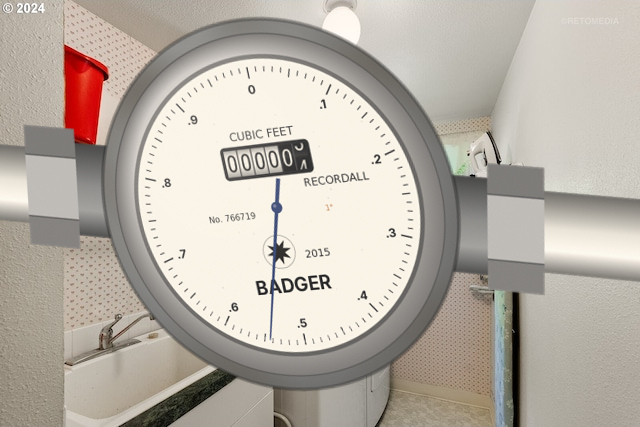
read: 3.54; ft³
